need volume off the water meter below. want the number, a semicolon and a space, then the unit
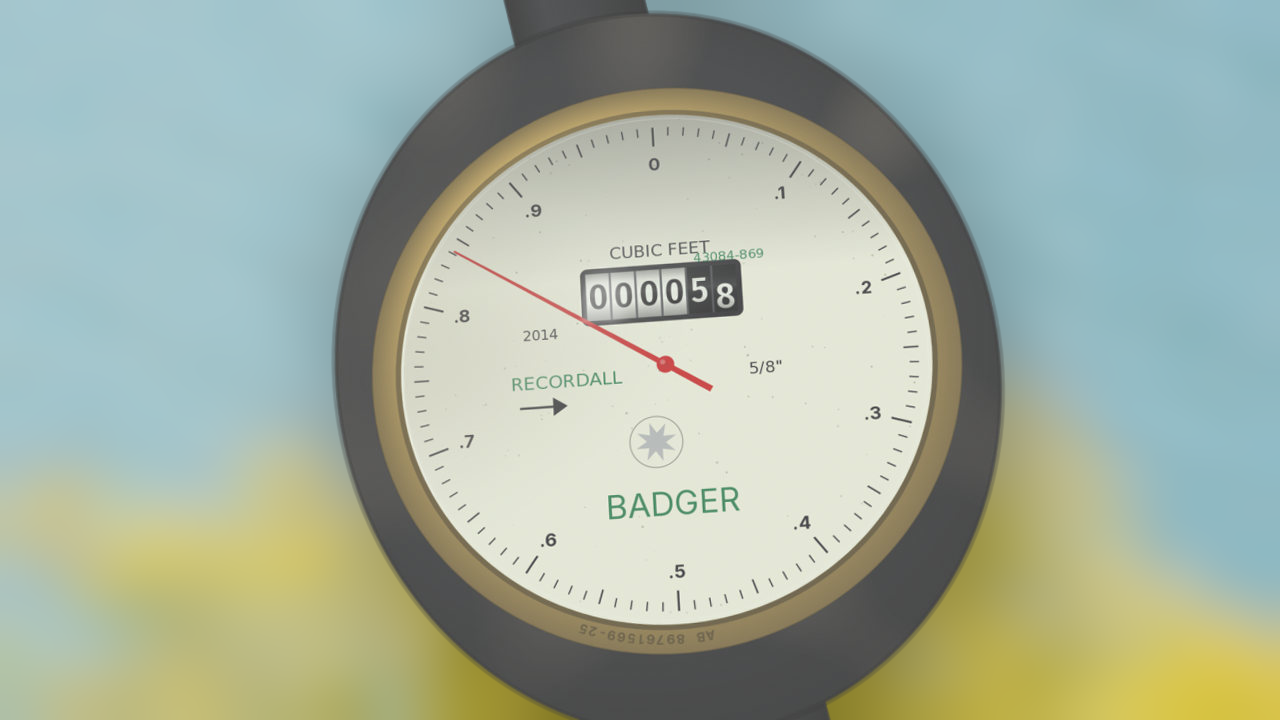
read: 57.84; ft³
